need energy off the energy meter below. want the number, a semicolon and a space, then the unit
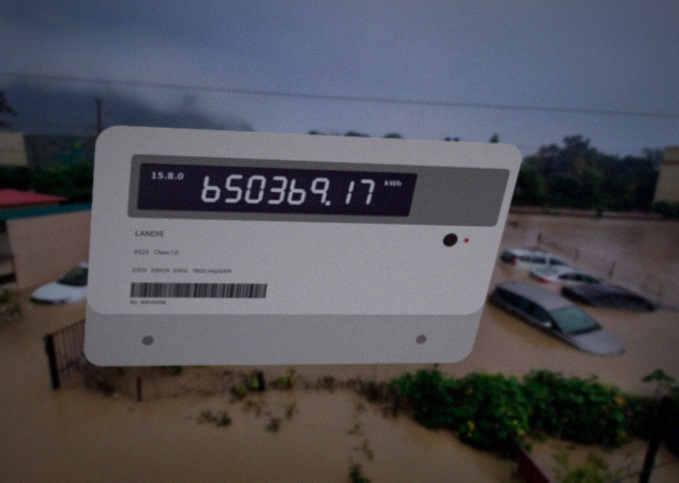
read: 650369.17; kWh
